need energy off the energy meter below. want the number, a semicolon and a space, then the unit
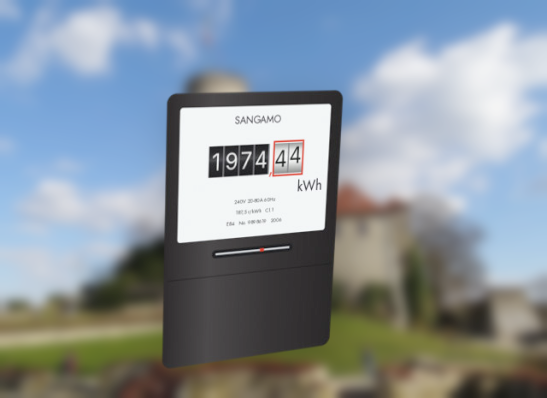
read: 1974.44; kWh
